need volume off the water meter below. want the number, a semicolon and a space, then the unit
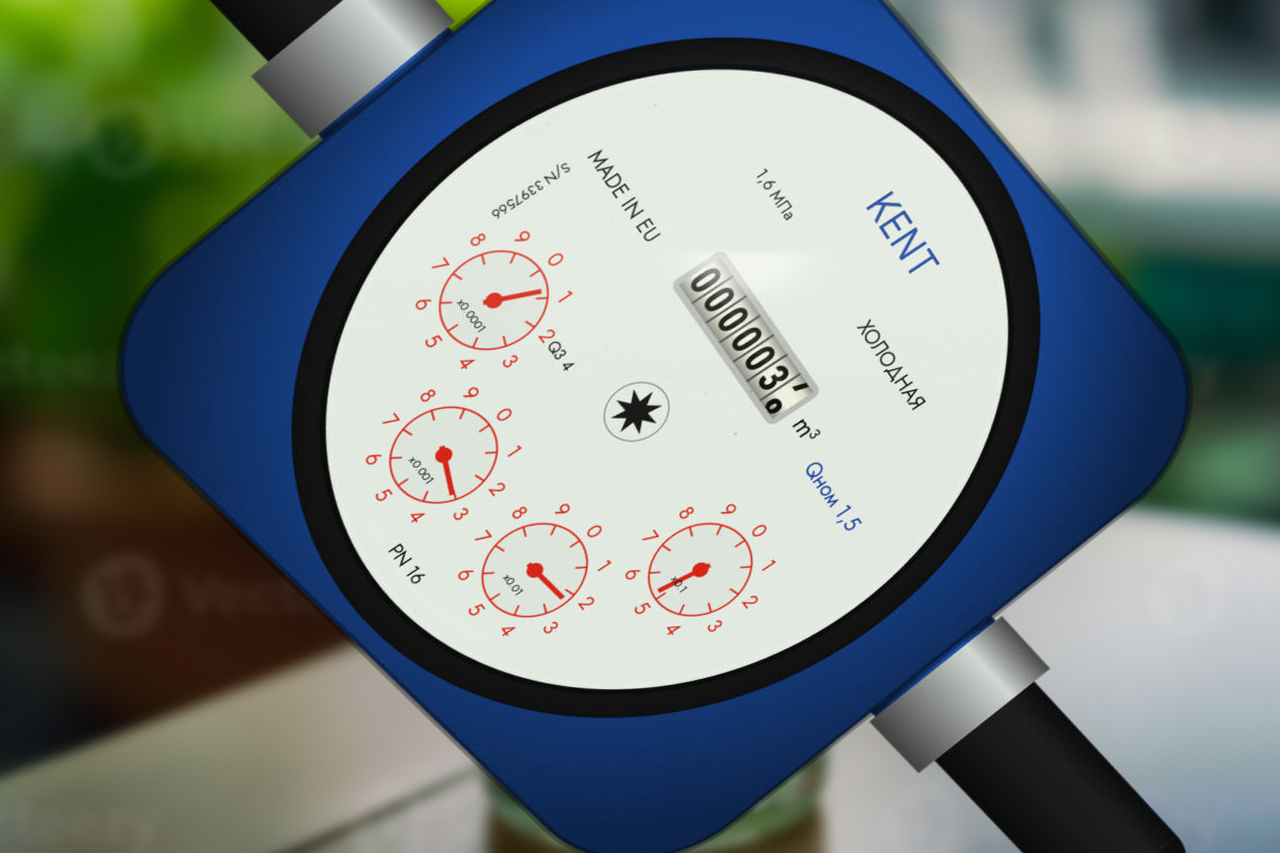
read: 37.5230; m³
